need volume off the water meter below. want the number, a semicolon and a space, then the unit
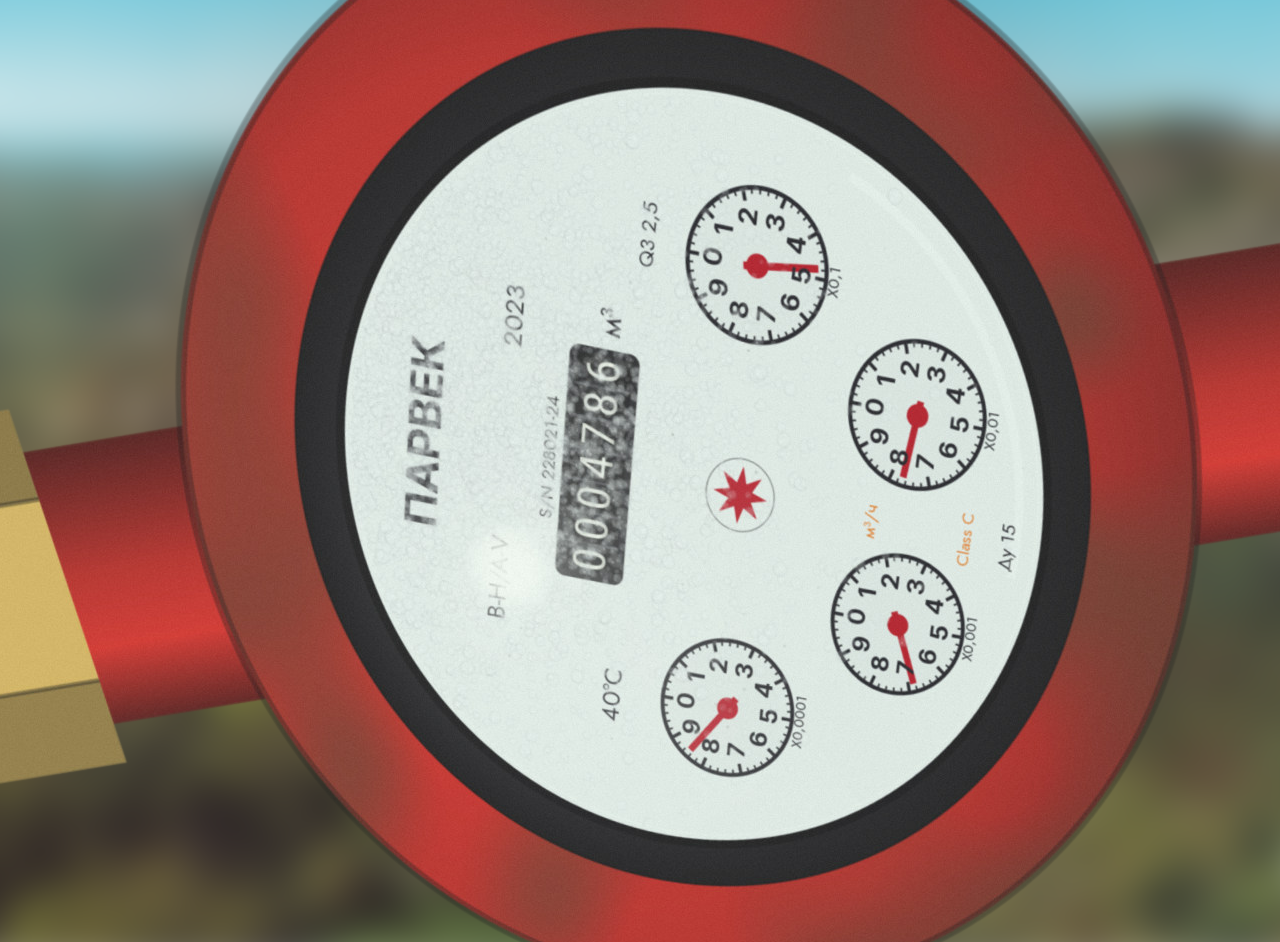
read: 4786.4768; m³
